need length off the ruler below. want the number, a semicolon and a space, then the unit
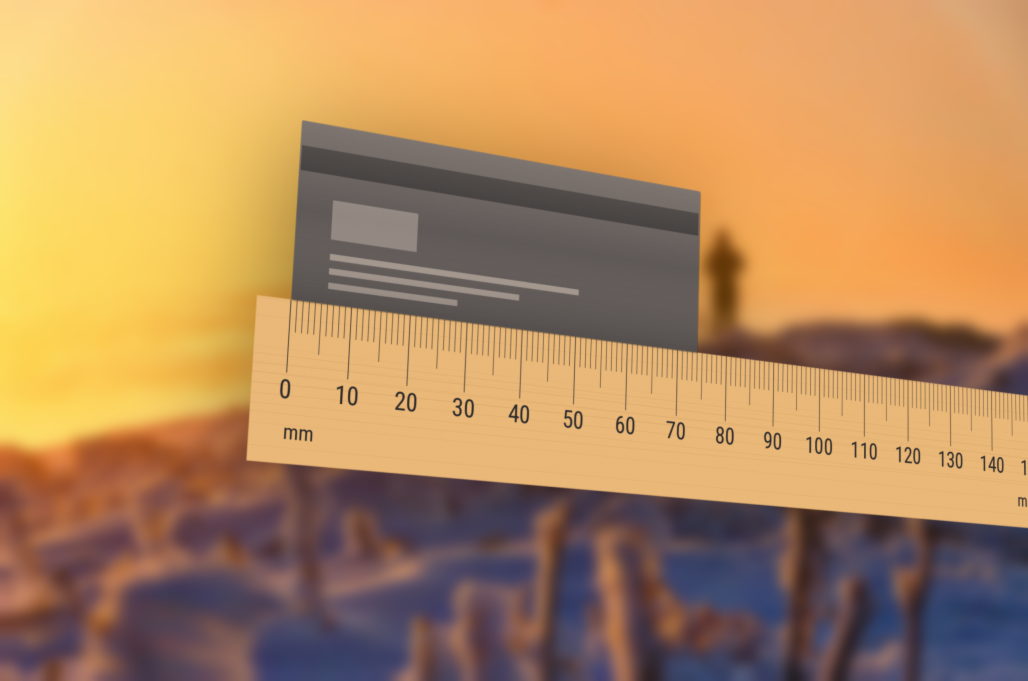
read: 74; mm
